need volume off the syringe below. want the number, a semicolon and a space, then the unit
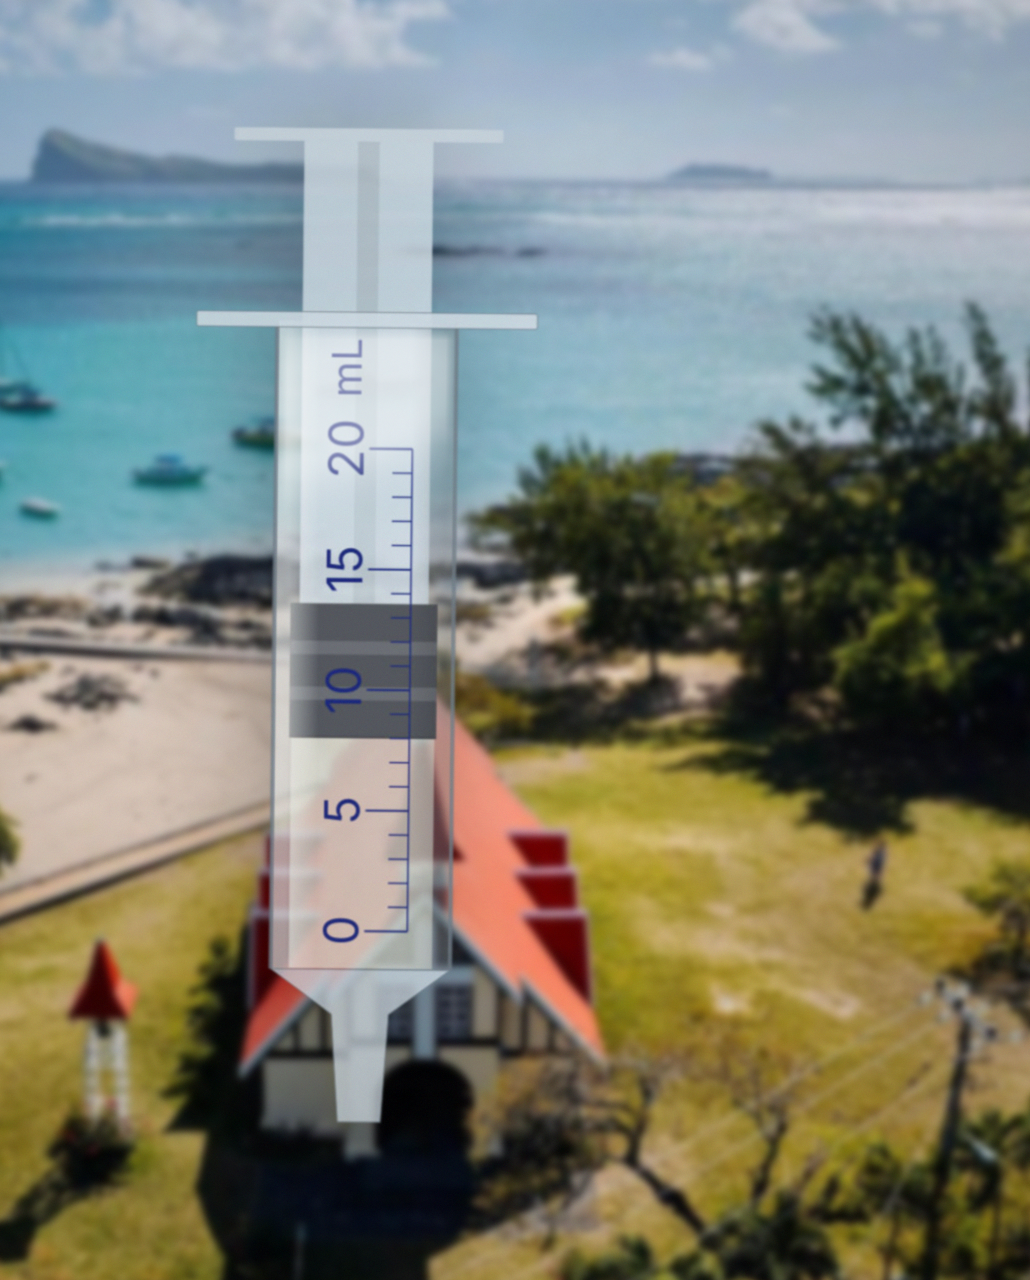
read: 8; mL
